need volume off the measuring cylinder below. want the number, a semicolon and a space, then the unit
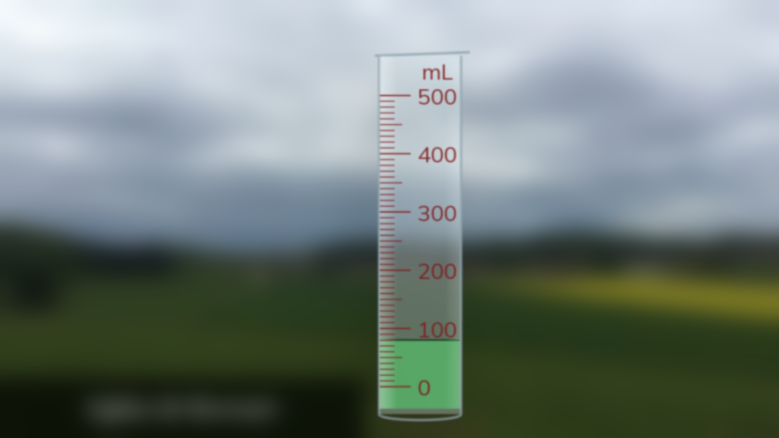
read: 80; mL
